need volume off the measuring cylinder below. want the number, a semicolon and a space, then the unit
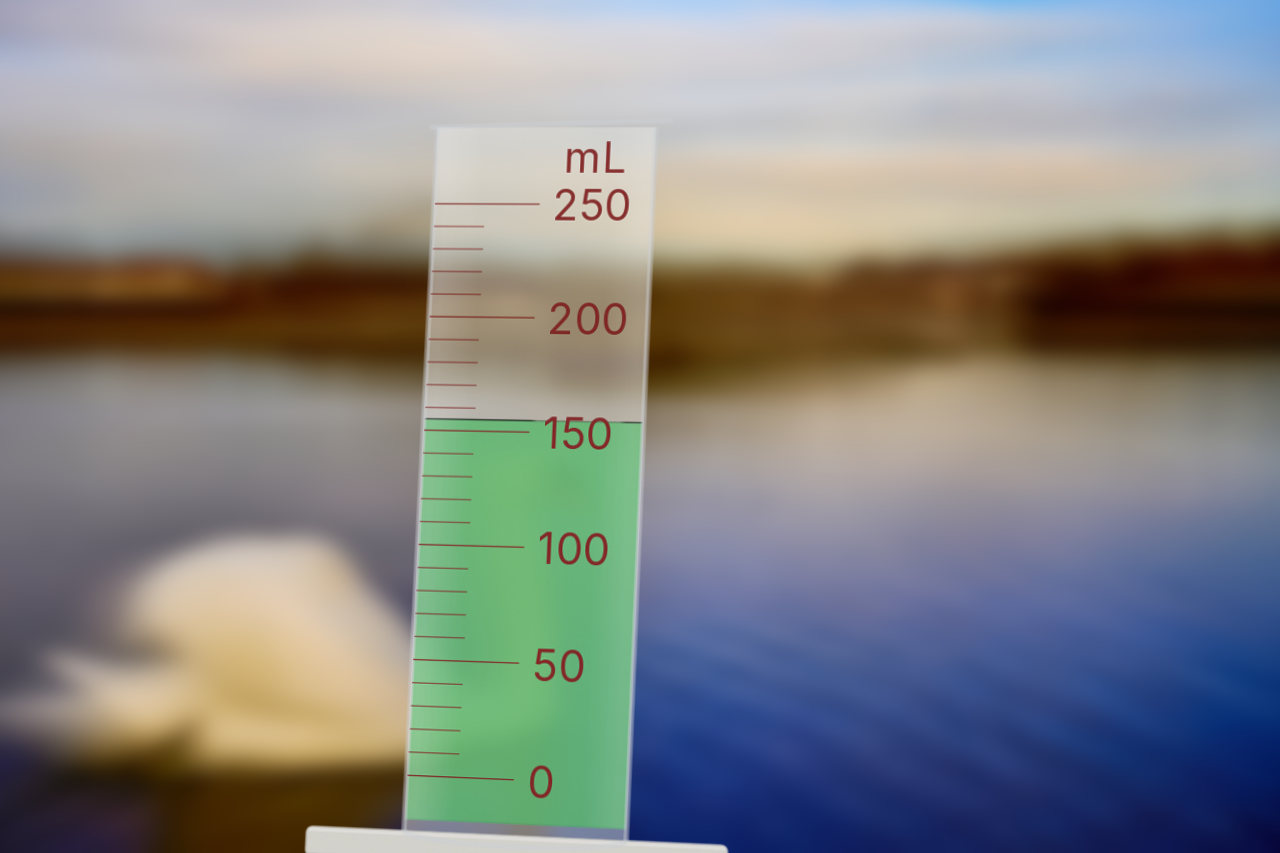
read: 155; mL
